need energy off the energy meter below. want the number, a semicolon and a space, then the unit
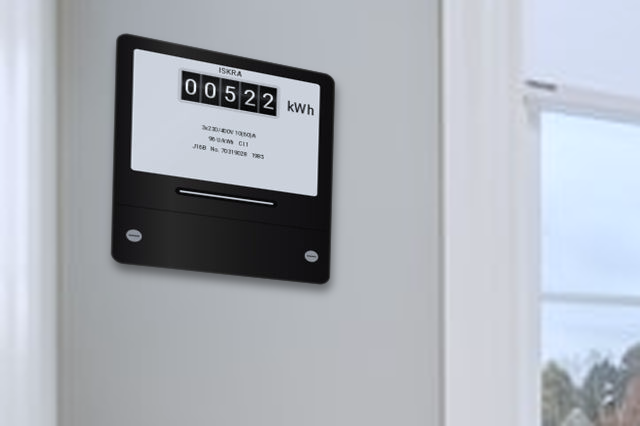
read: 522; kWh
